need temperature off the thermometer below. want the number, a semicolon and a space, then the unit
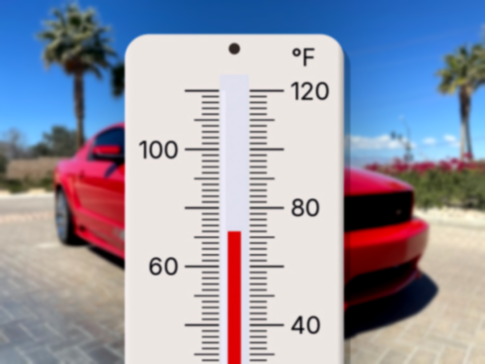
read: 72; °F
